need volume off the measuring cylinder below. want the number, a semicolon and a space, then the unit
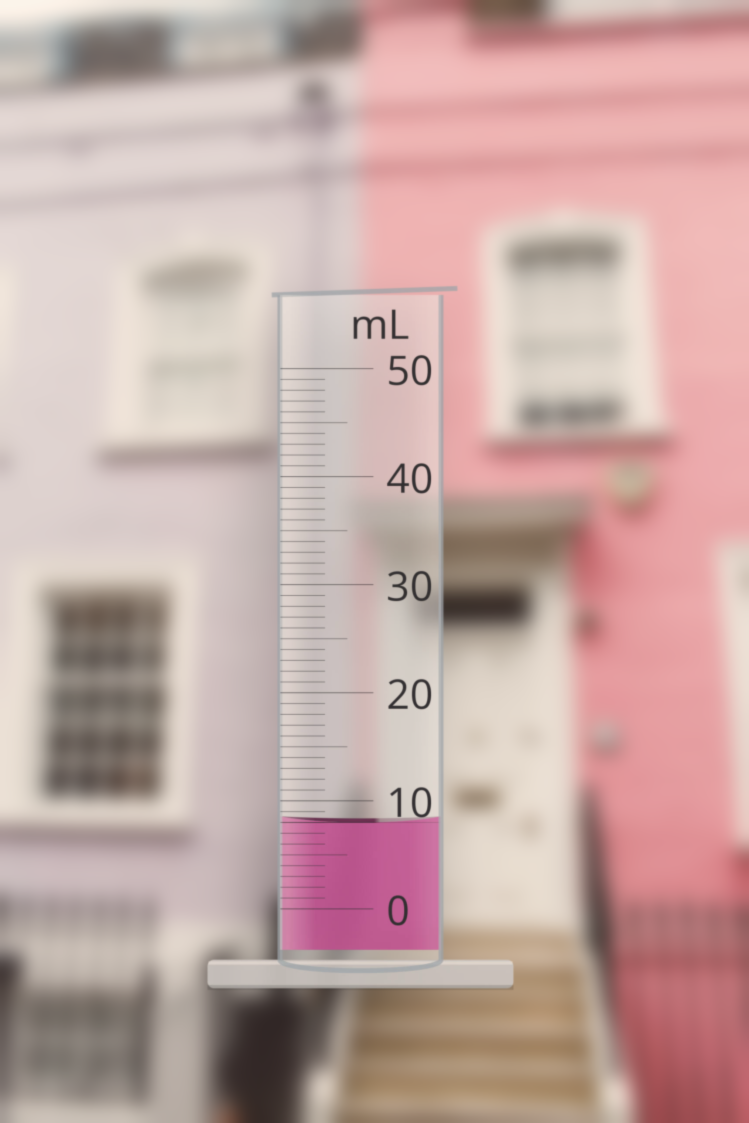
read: 8; mL
